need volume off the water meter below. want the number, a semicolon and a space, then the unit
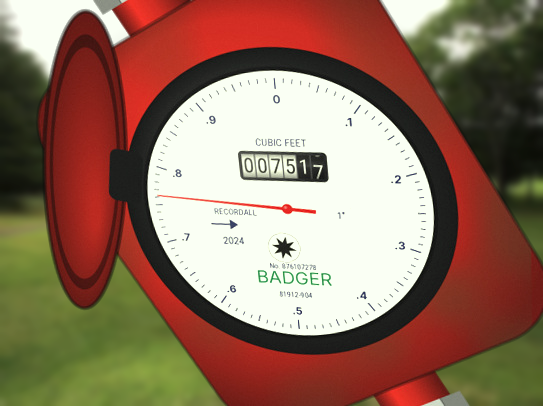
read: 7516.76; ft³
